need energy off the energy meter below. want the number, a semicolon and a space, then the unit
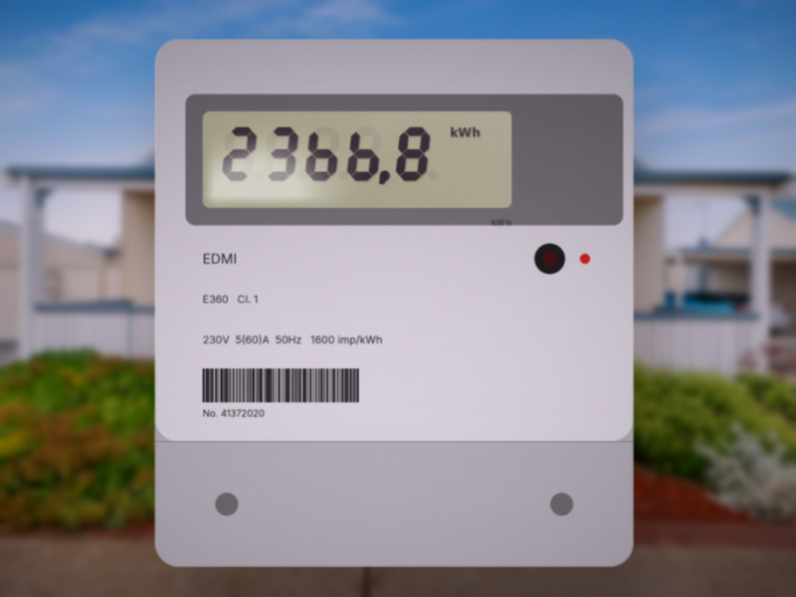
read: 2366.8; kWh
